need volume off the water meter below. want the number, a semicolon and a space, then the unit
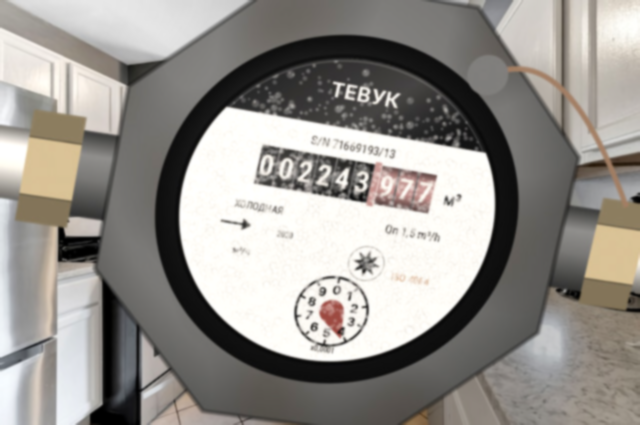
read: 2243.9774; m³
